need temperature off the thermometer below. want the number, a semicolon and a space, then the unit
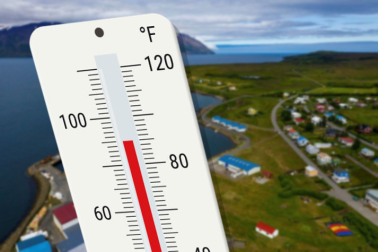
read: 90; °F
